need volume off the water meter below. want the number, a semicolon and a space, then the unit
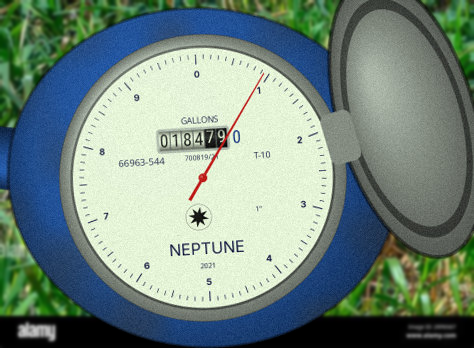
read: 184790.9; gal
